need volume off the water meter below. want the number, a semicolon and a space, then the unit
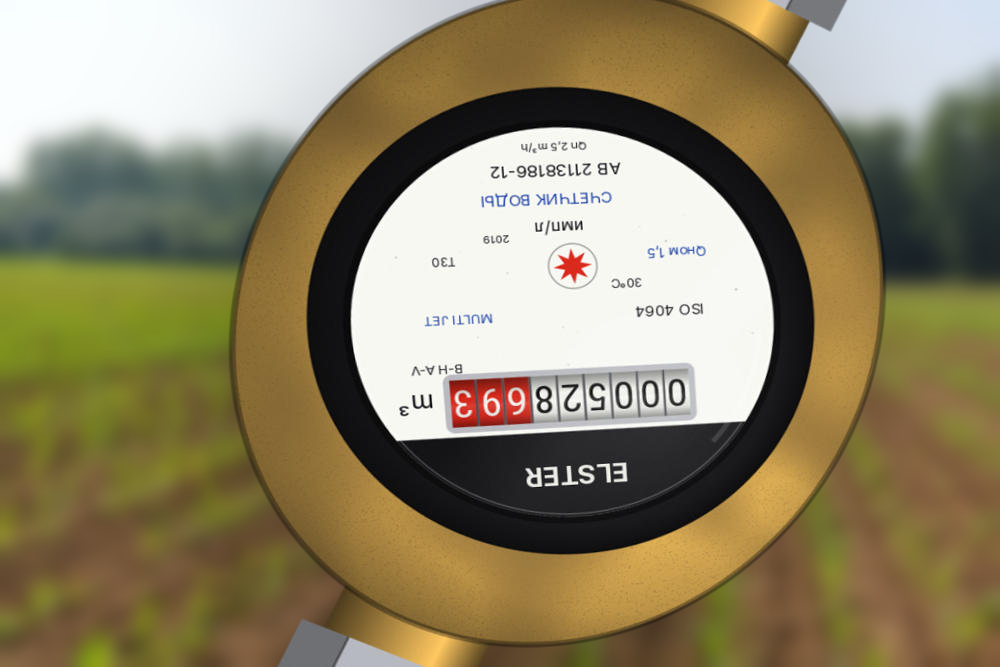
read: 528.693; m³
